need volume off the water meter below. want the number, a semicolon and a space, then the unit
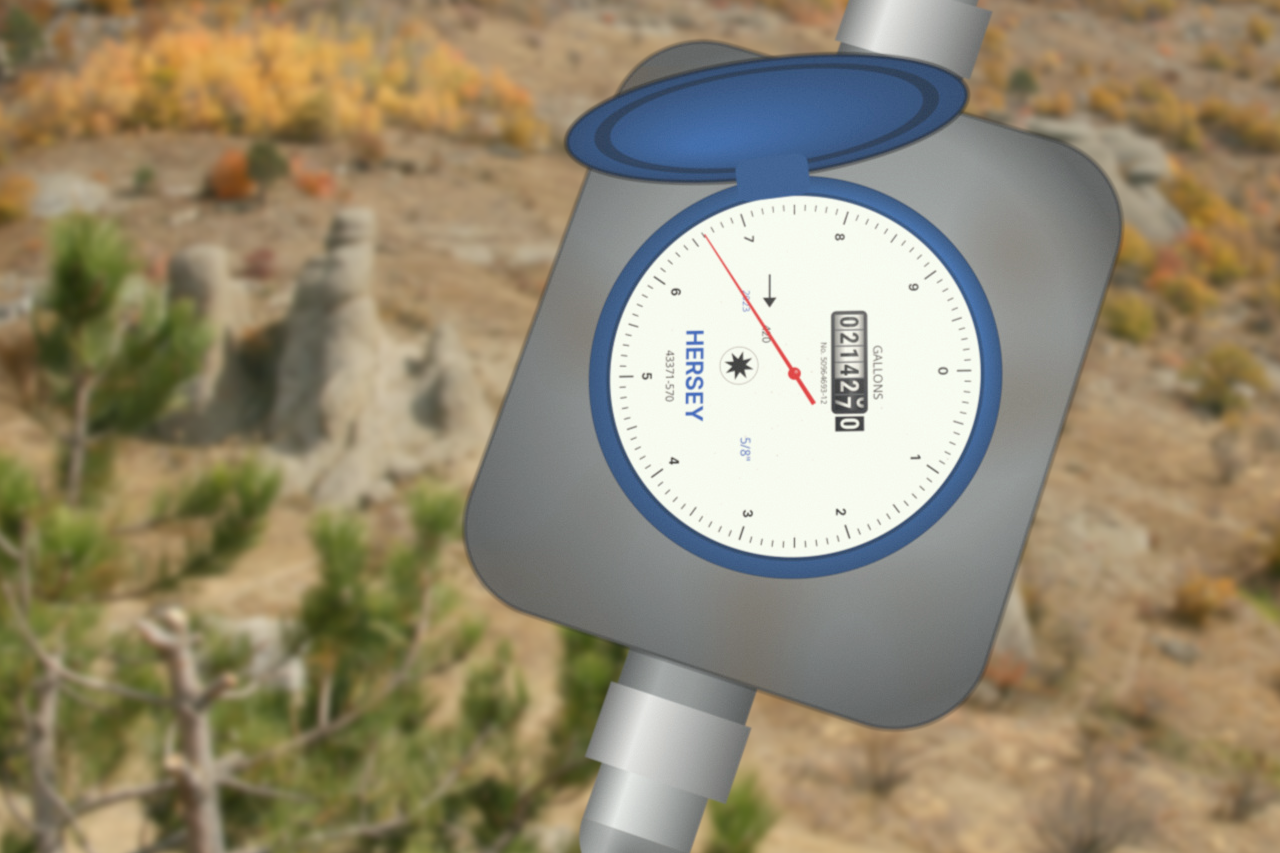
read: 214266.6; gal
